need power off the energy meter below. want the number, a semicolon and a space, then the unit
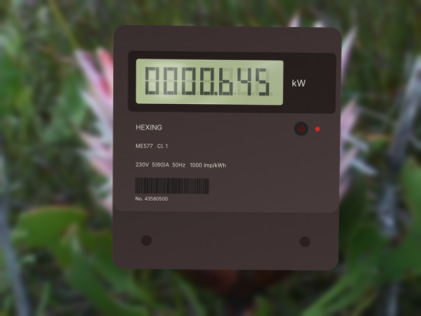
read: 0.645; kW
